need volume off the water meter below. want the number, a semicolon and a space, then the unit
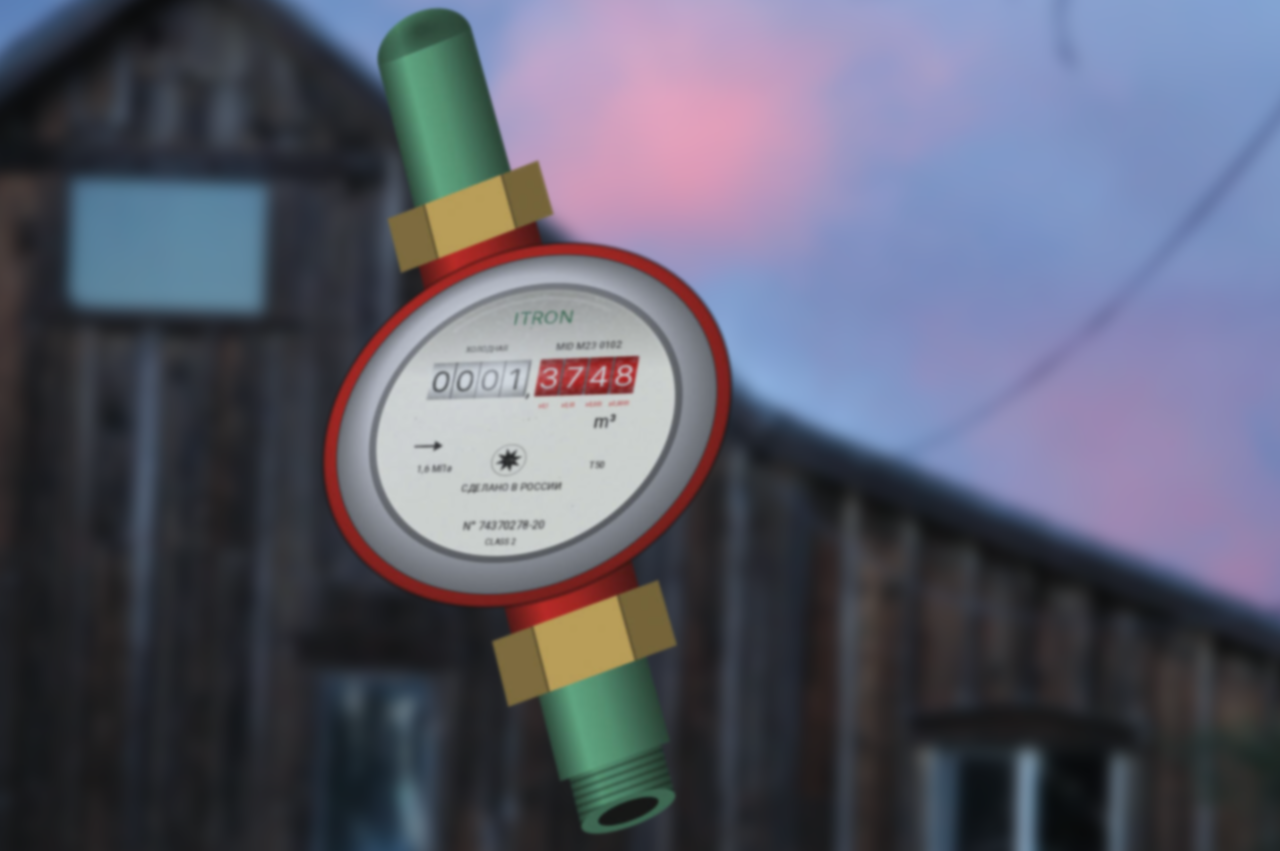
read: 1.3748; m³
